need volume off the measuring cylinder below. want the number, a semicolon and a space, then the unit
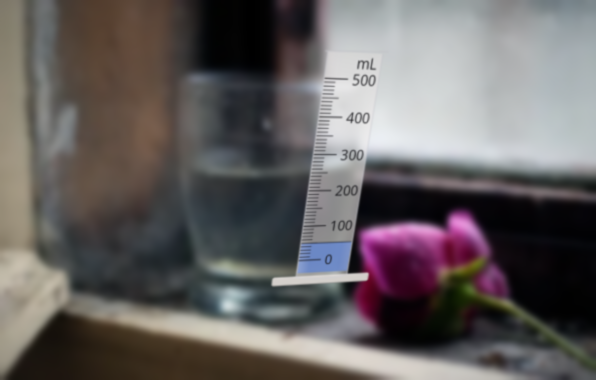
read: 50; mL
